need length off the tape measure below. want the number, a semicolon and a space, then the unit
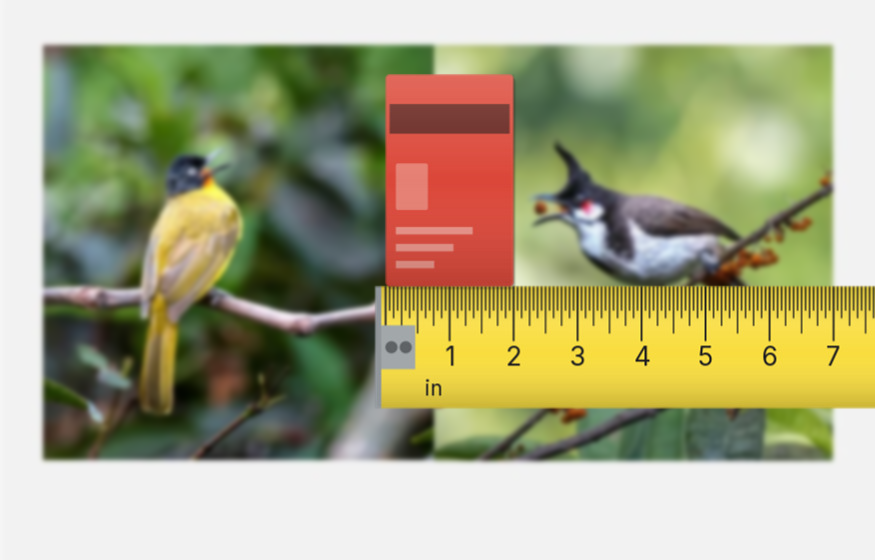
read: 2; in
